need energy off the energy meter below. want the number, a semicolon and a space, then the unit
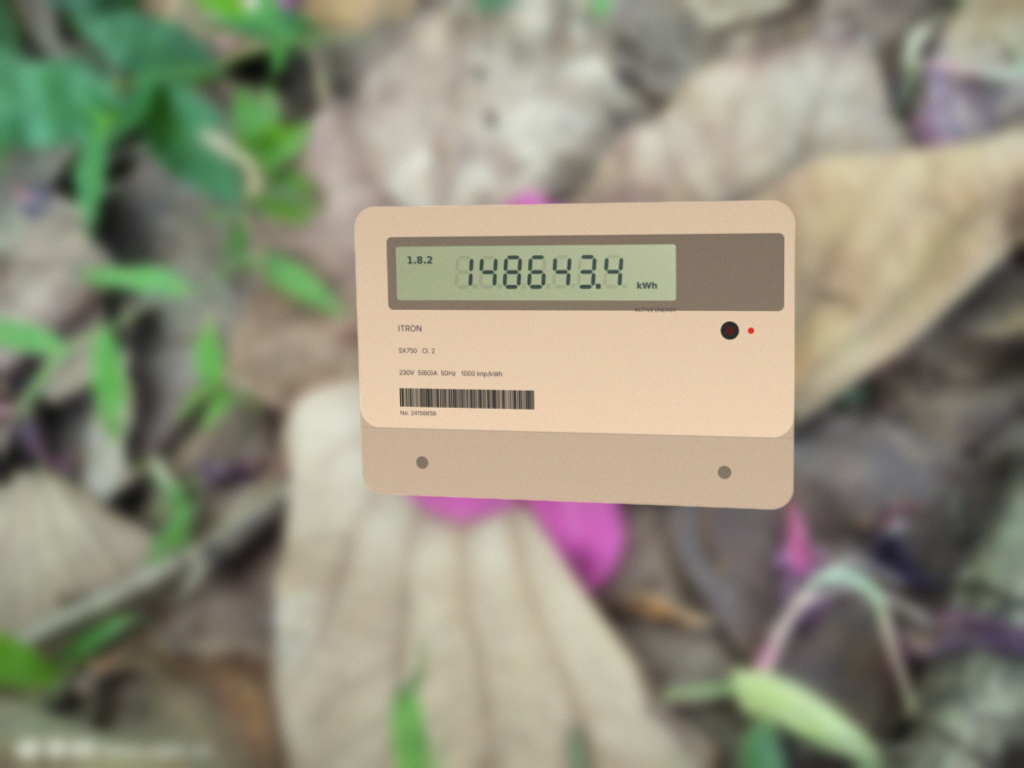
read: 148643.4; kWh
